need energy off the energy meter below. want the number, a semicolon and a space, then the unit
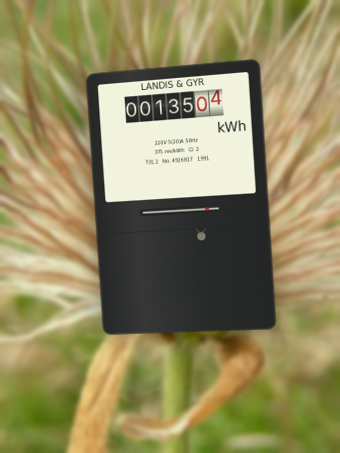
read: 135.04; kWh
